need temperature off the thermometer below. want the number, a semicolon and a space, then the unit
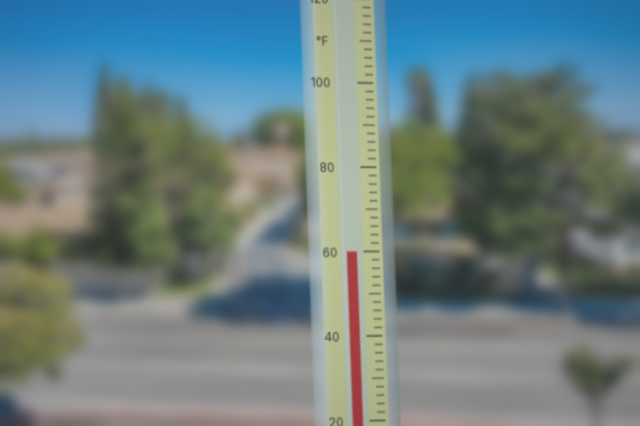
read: 60; °F
